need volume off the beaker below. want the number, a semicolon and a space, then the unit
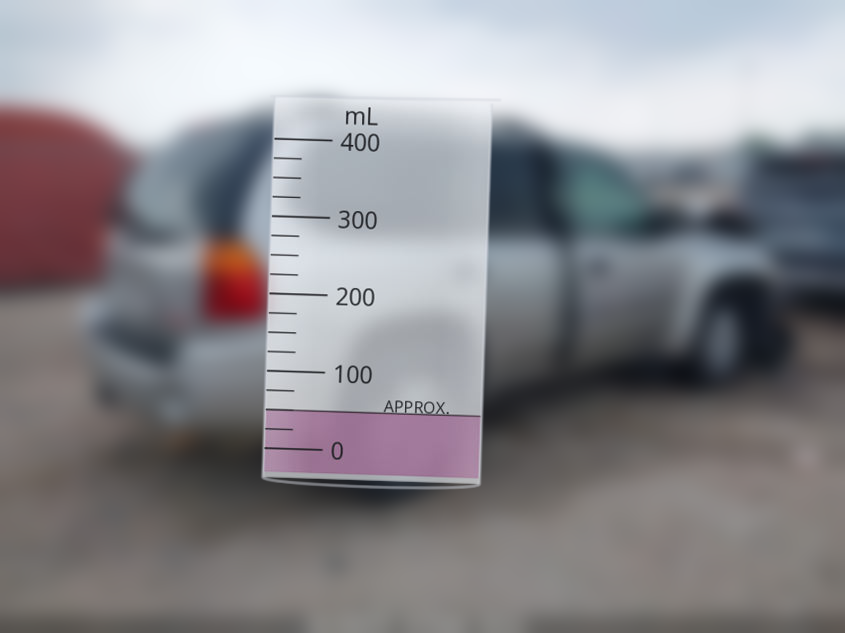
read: 50; mL
